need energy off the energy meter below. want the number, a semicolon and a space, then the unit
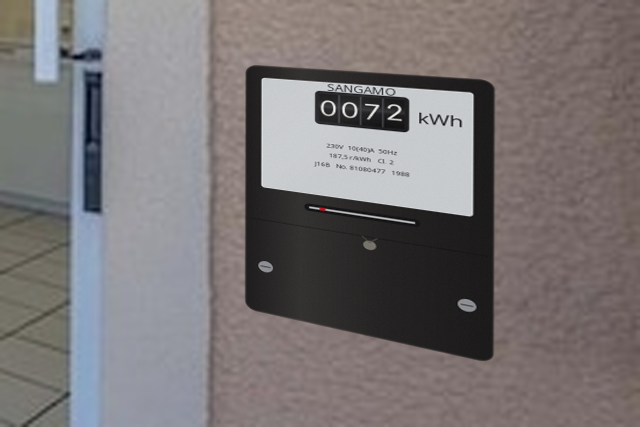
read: 72; kWh
